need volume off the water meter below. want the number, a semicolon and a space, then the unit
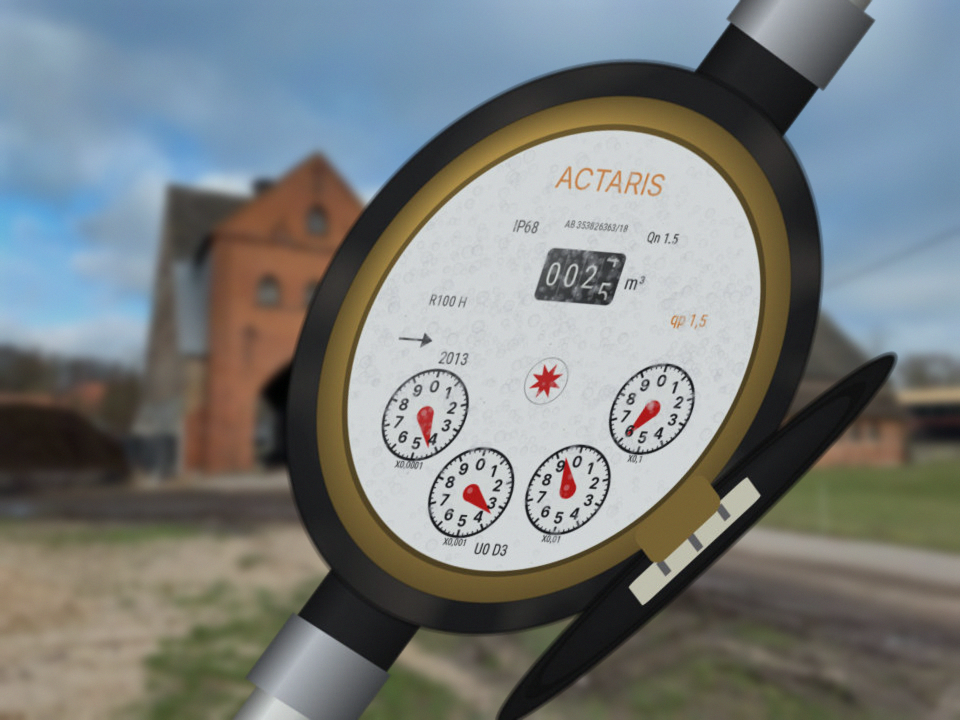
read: 24.5934; m³
